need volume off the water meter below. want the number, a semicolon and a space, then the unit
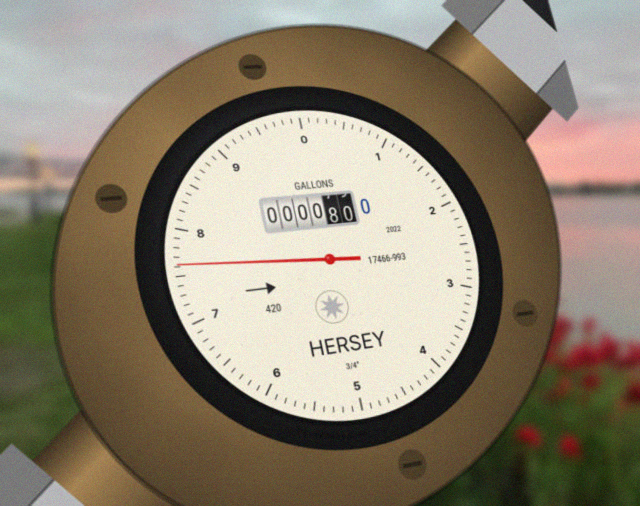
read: 797.6; gal
